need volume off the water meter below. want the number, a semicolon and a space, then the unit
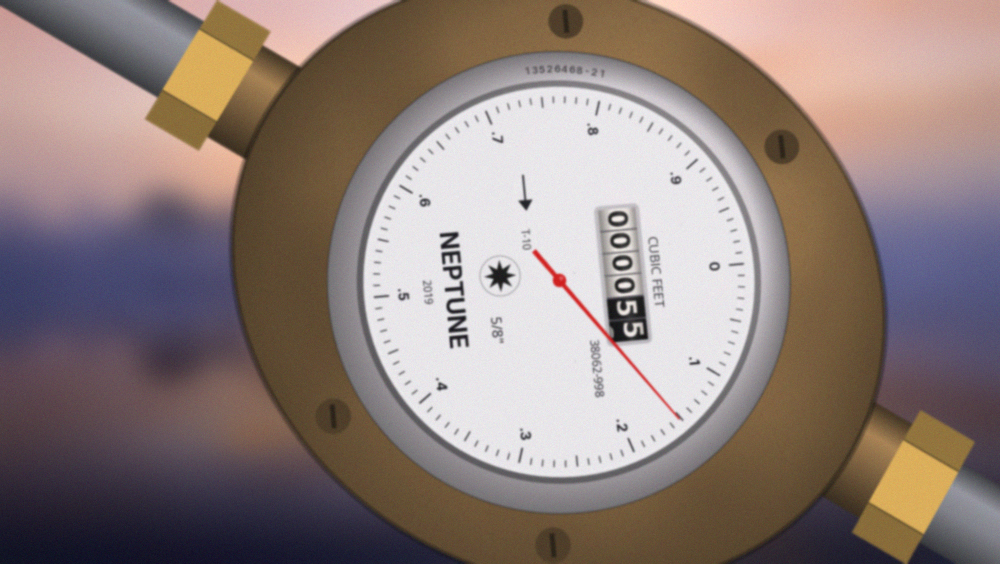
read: 55.15; ft³
